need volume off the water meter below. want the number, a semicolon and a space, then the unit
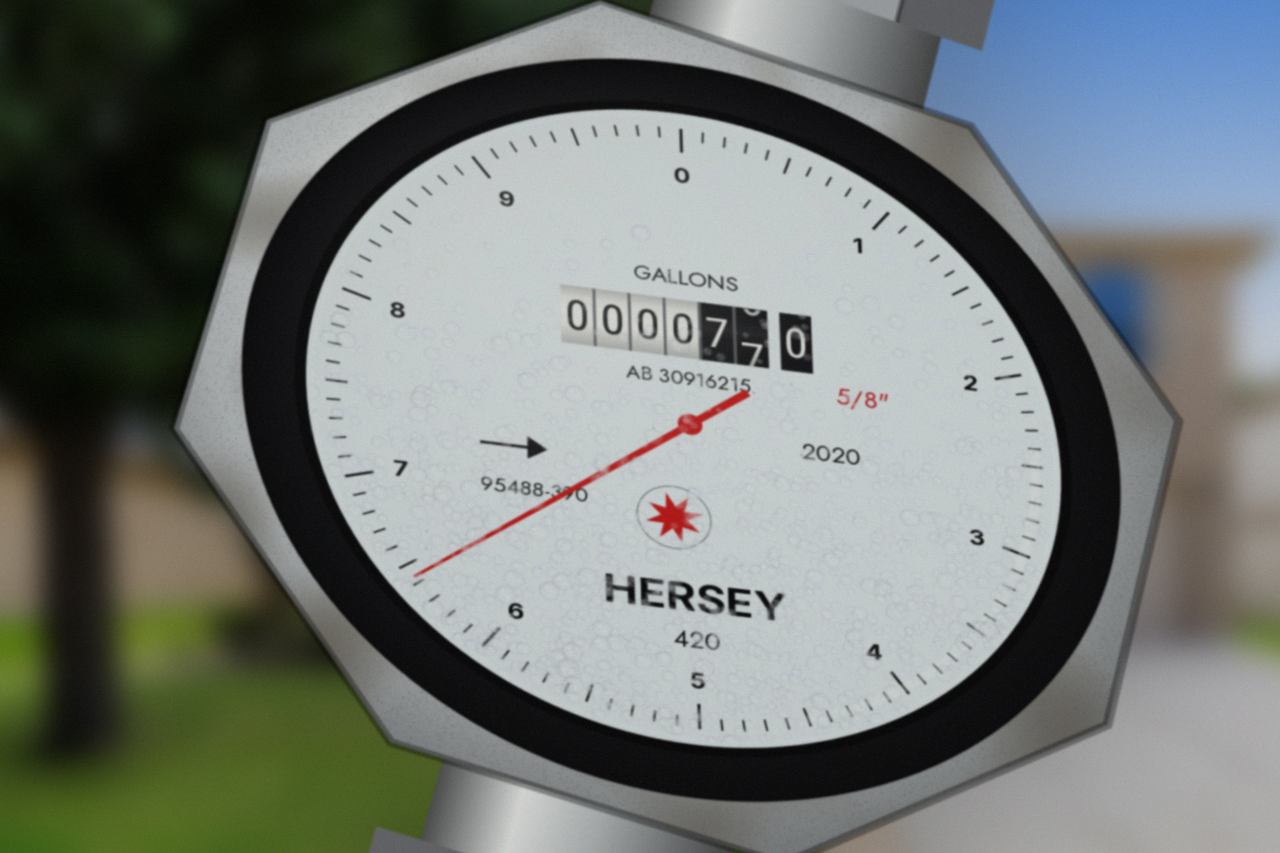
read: 766.4; gal
